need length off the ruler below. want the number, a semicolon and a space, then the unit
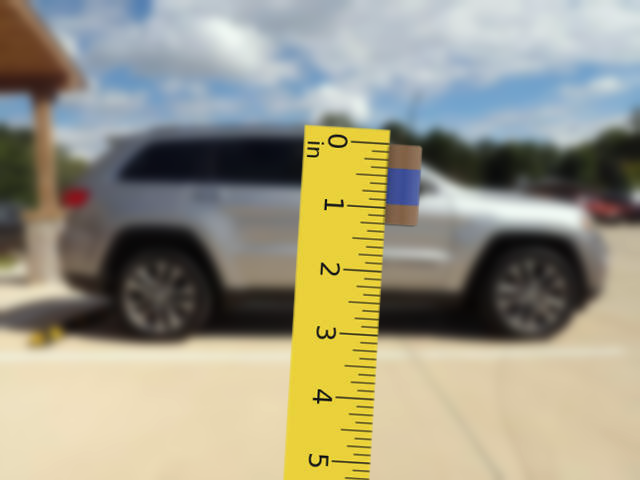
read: 1.25; in
